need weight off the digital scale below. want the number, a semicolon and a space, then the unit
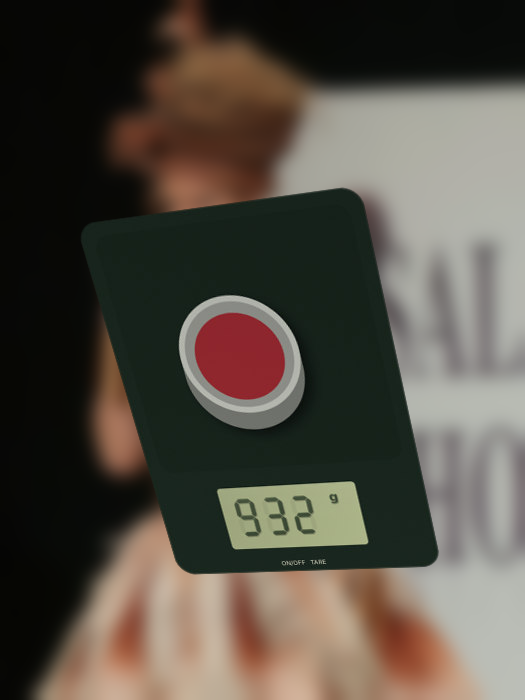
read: 932; g
